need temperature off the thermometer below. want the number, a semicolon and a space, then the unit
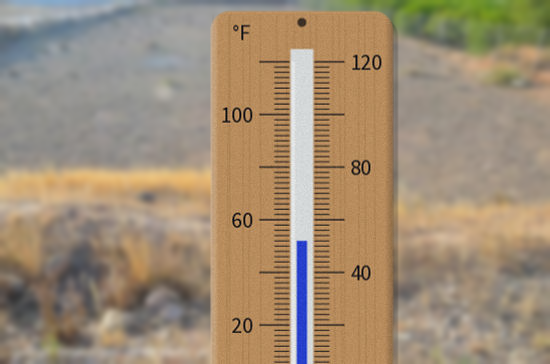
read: 52; °F
